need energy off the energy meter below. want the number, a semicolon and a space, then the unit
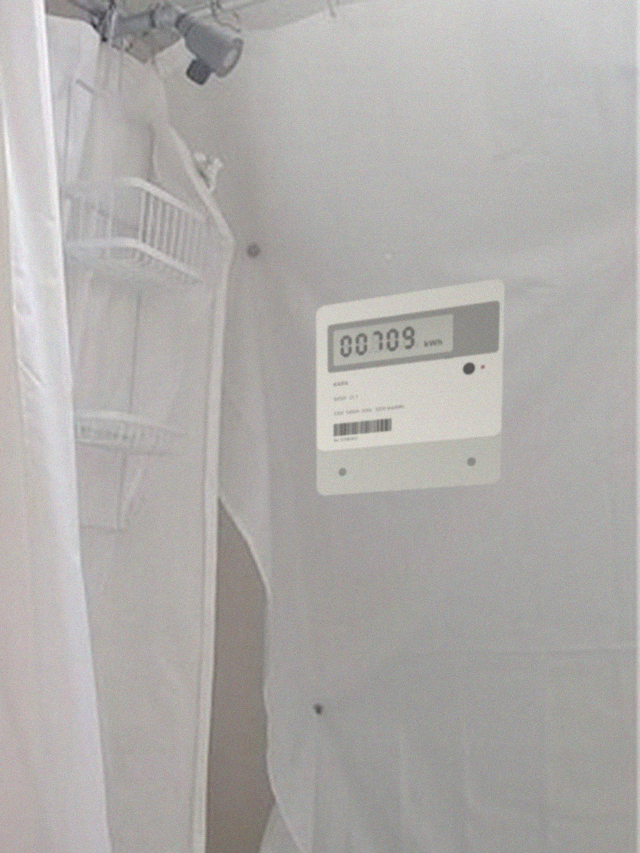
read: 709; kWh
